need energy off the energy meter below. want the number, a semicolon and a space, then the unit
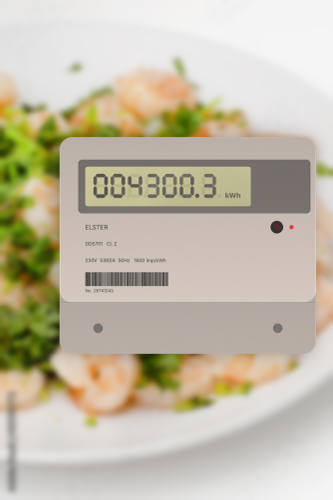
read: 4300.3; kWh
